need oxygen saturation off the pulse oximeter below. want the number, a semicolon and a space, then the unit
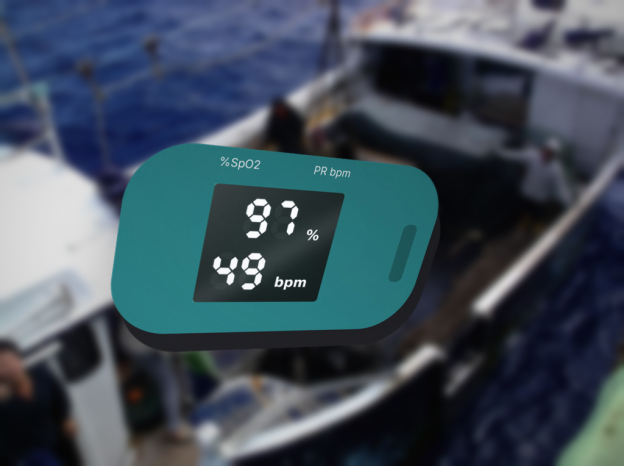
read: 97; %
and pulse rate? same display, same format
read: 49; bpm
